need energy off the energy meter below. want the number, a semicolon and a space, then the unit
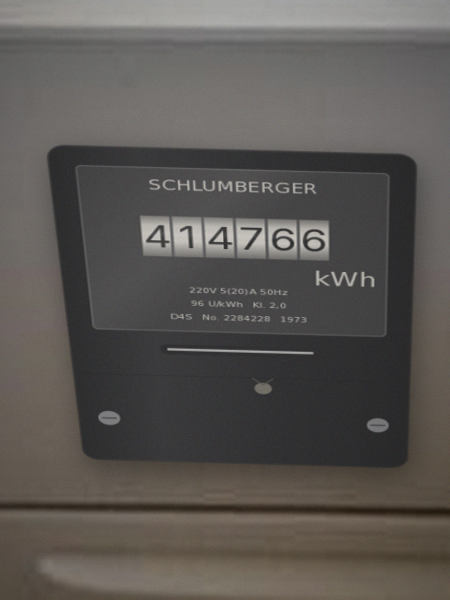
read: 414766; kWh
